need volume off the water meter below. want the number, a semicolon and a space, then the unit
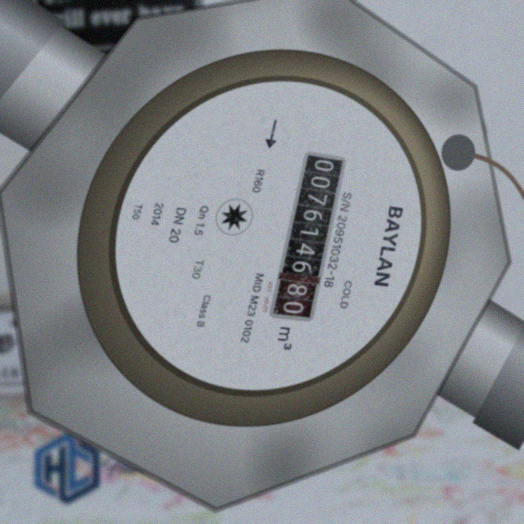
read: 76146.80; m³
